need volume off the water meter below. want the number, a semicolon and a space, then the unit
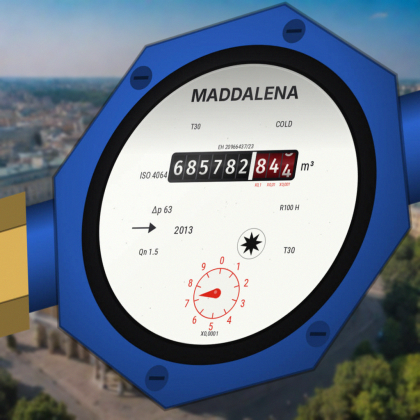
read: 685782.8437; m³
